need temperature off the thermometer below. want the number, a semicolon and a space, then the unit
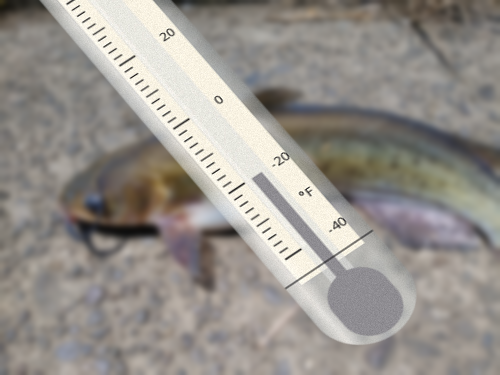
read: -20; °F
